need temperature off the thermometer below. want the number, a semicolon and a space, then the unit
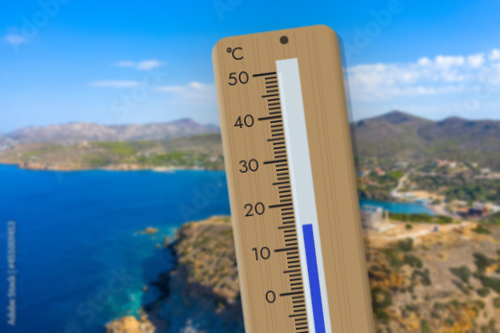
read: 15; °C
